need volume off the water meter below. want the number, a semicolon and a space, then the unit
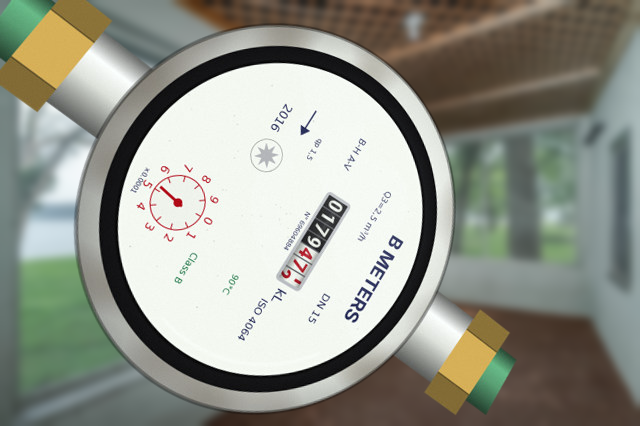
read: 179.4715; kL
